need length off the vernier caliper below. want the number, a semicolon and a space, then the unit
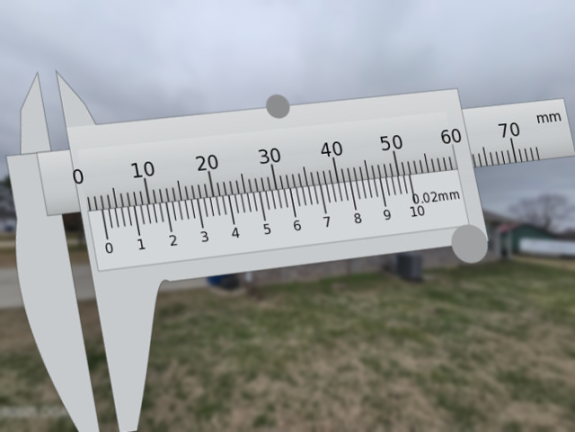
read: 2.8; mm
